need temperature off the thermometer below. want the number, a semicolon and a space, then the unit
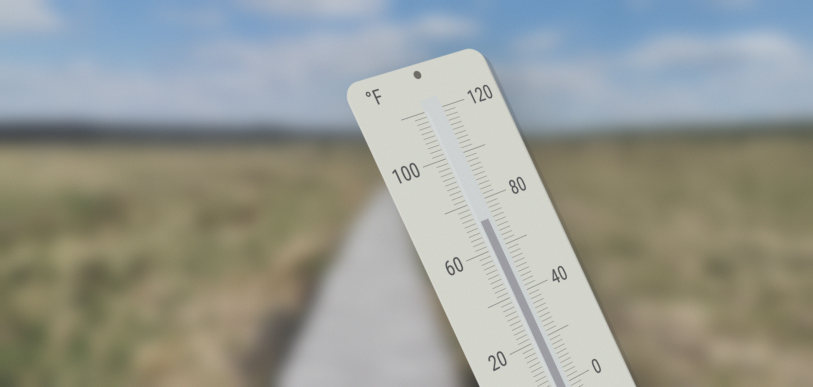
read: 72; °F
